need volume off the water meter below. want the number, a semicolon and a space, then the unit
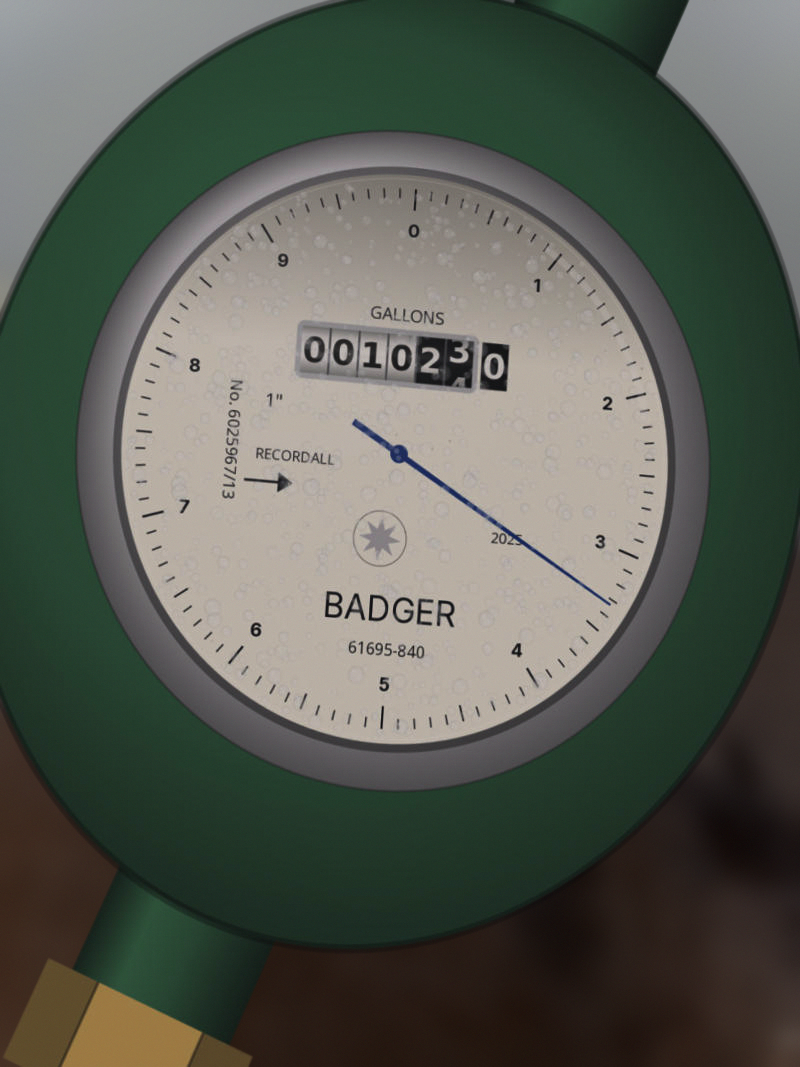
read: 10233.3; gal
